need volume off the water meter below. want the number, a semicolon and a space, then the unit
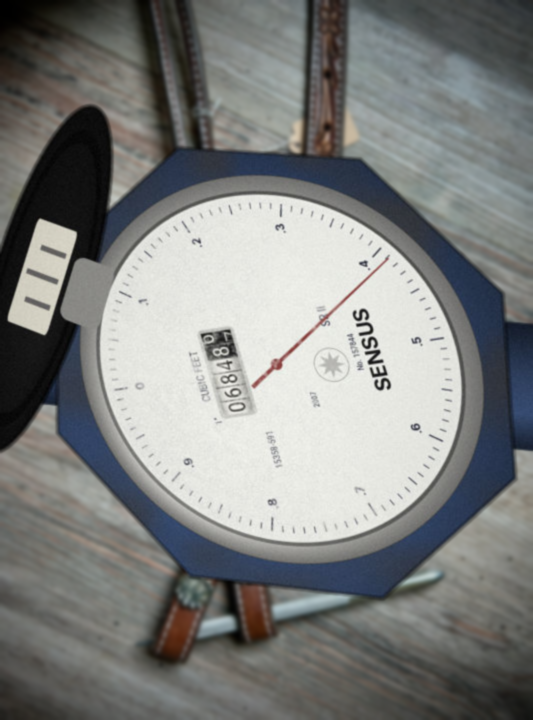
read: 68486.41; ft³
